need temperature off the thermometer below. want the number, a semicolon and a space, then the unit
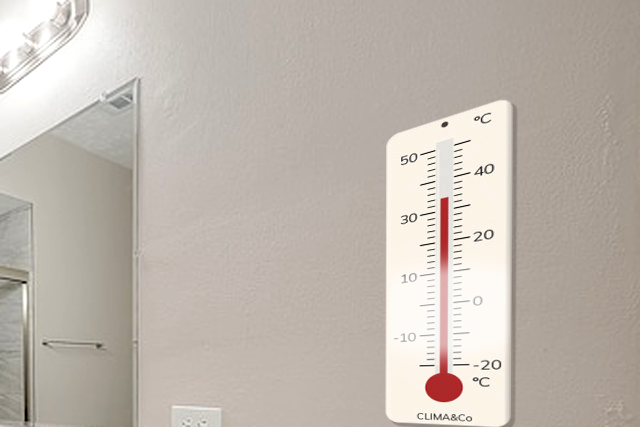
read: 34; °C
